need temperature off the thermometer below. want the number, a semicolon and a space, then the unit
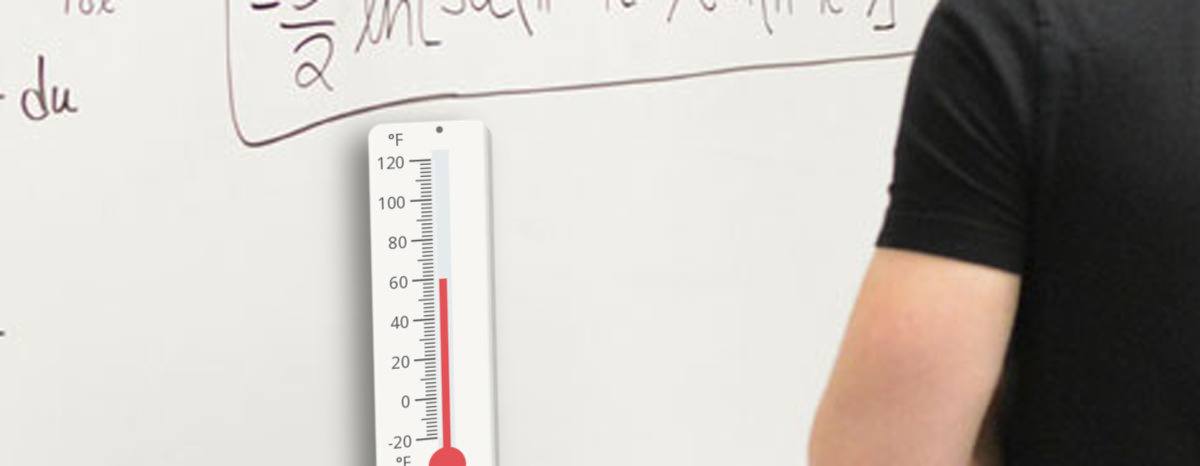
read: 60; °F
